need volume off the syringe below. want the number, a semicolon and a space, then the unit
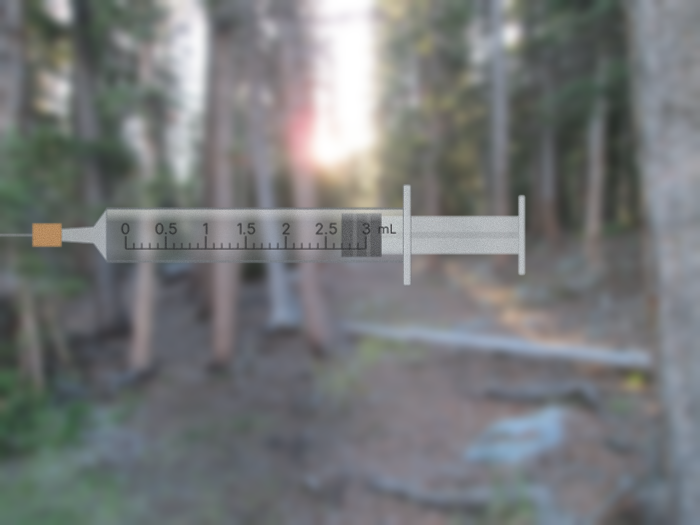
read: 2.7; mL
